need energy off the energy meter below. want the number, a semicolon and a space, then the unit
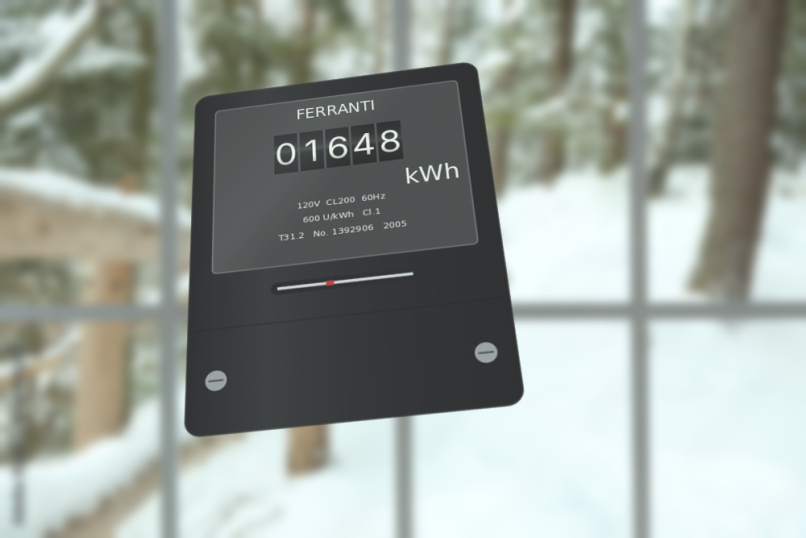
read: 1648; kWh
